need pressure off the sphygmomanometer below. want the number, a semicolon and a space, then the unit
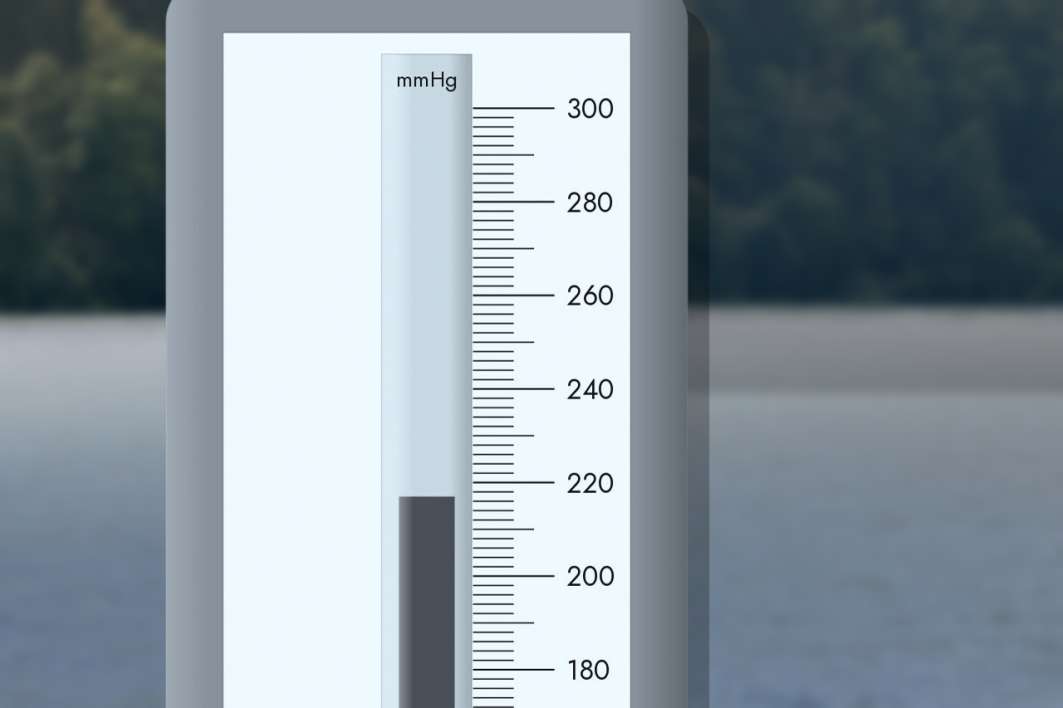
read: 217; mmHg
